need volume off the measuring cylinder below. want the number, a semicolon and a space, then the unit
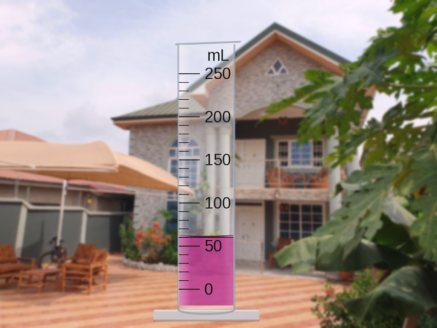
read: 60; mL
